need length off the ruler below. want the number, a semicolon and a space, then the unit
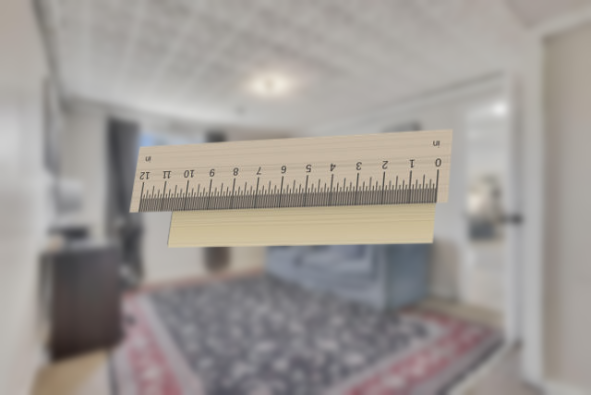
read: 10.5; in
